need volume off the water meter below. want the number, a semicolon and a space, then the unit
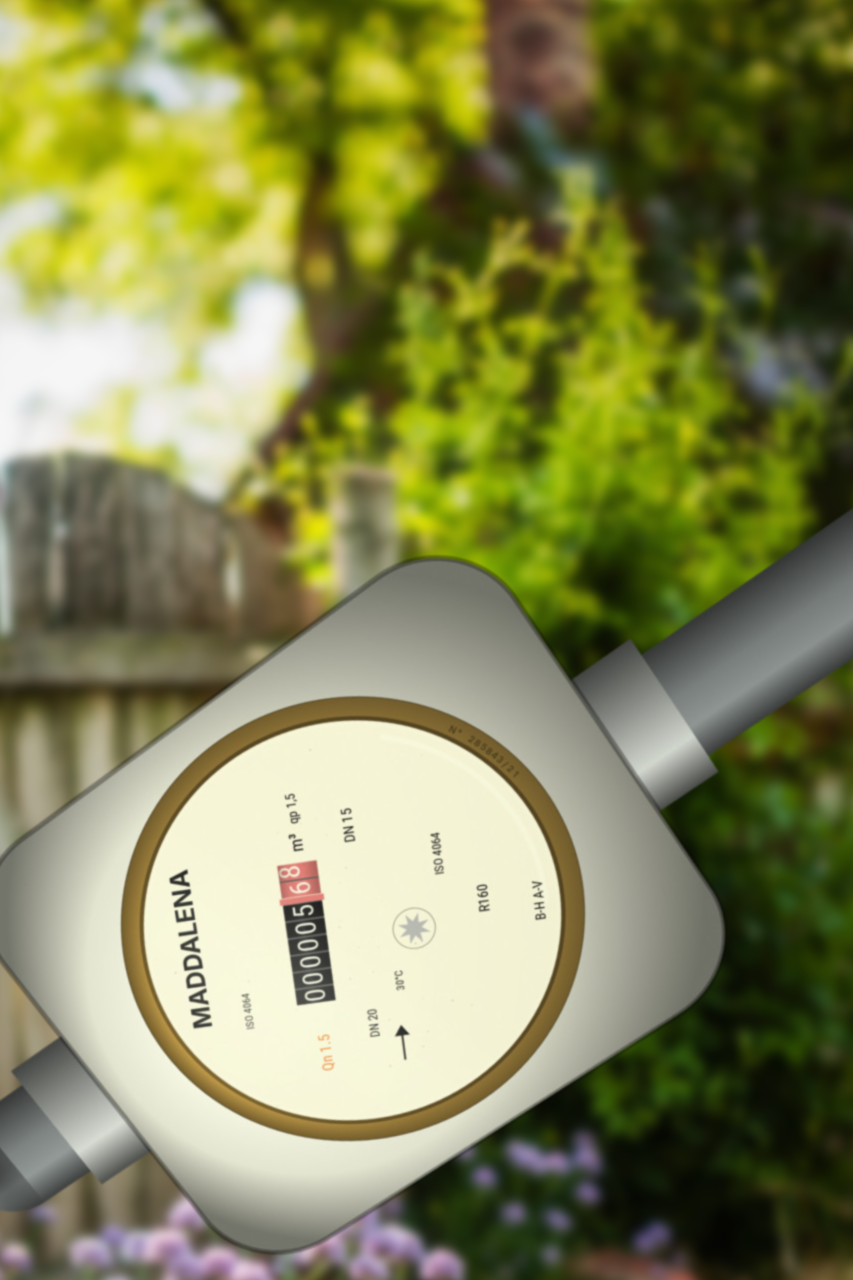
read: 5.68; m³
